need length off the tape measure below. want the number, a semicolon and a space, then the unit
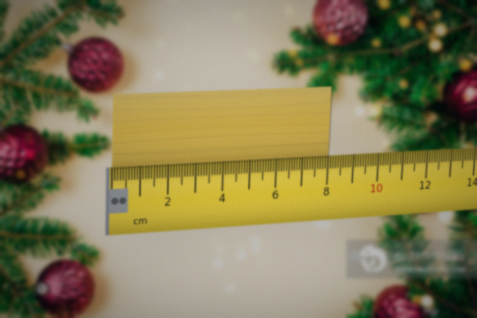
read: 8; cm
